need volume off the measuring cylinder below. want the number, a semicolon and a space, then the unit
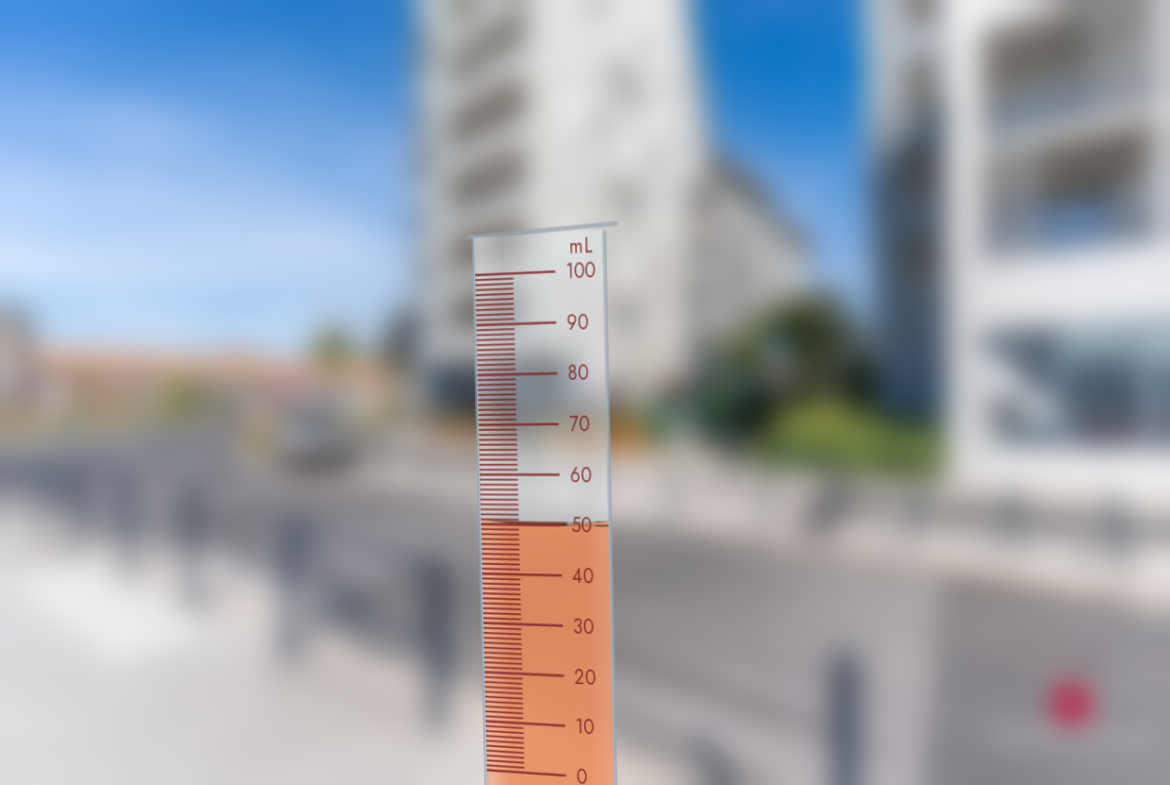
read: 50; mL
